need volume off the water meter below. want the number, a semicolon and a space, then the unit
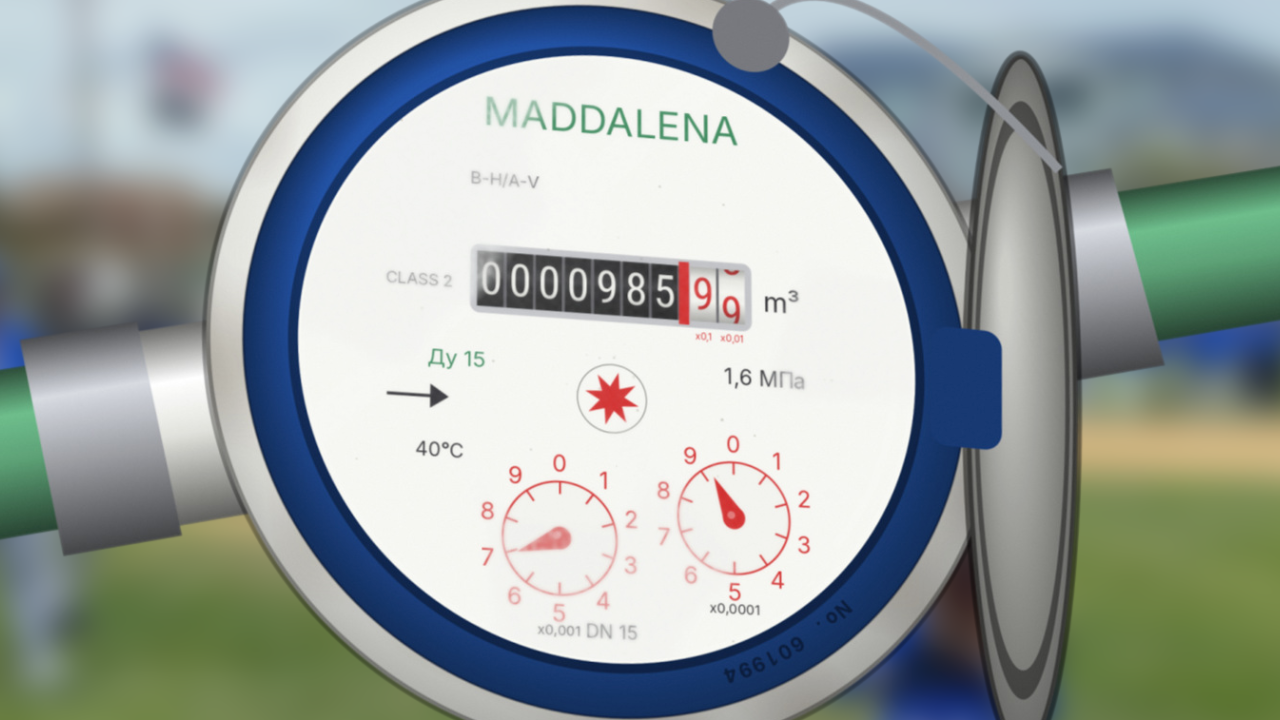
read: 985.9869; m³
